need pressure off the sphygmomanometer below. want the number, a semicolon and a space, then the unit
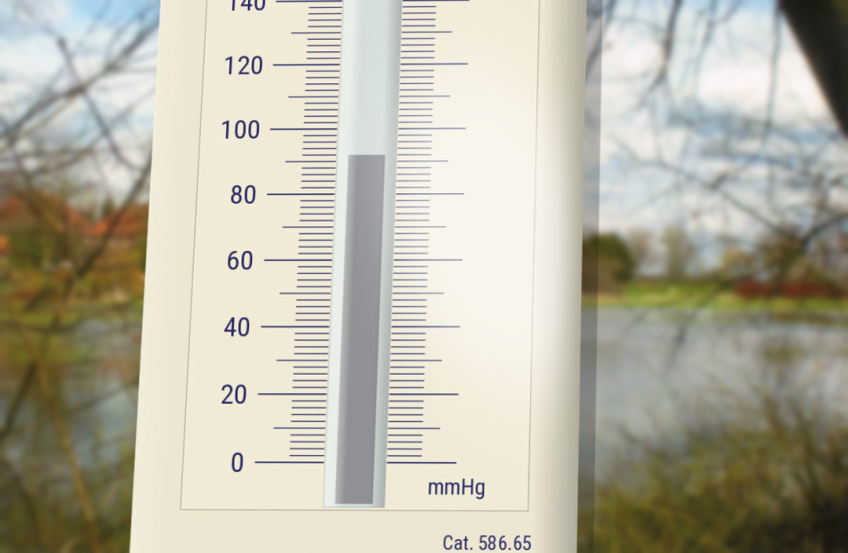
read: 92; mmHg
